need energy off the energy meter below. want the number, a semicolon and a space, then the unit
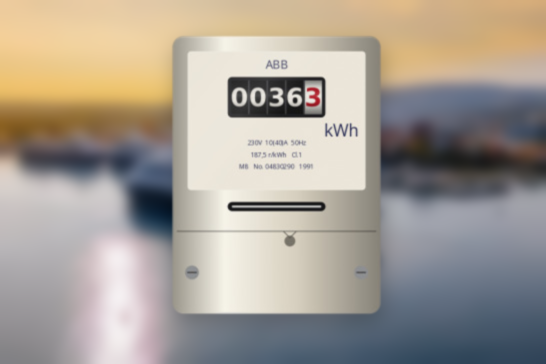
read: 36.3; kWh
